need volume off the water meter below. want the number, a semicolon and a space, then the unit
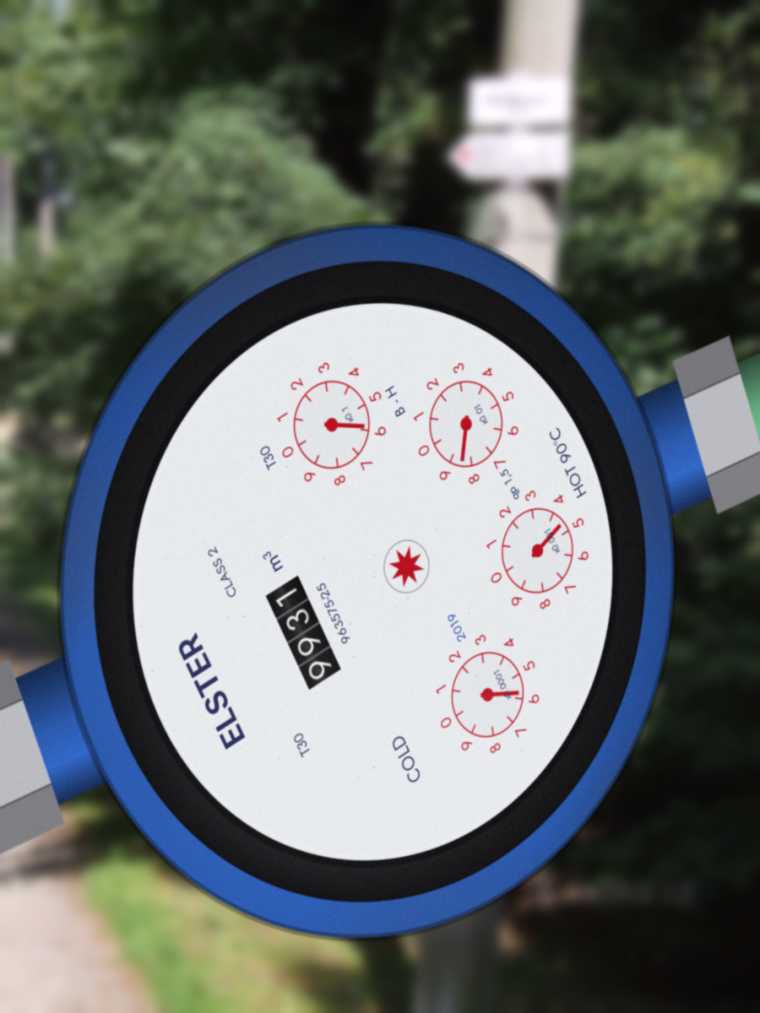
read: 9931.5845; m³
